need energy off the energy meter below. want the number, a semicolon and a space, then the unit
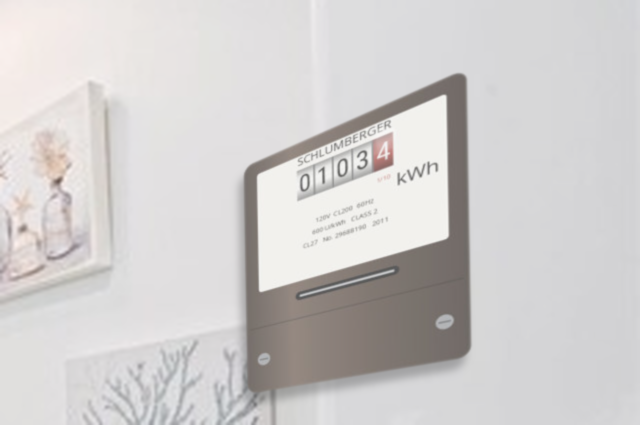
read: 103.4; kWh
